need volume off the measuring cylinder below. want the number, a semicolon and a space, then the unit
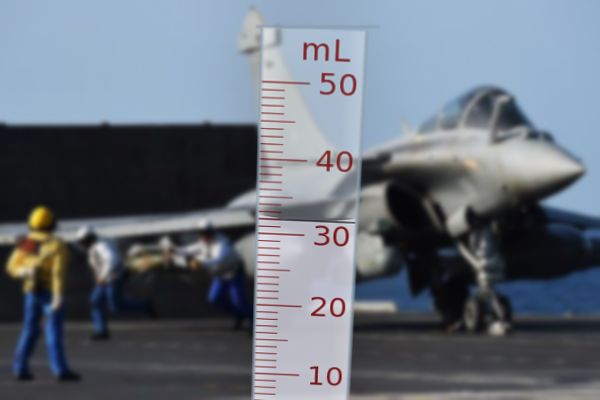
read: 32; mL
